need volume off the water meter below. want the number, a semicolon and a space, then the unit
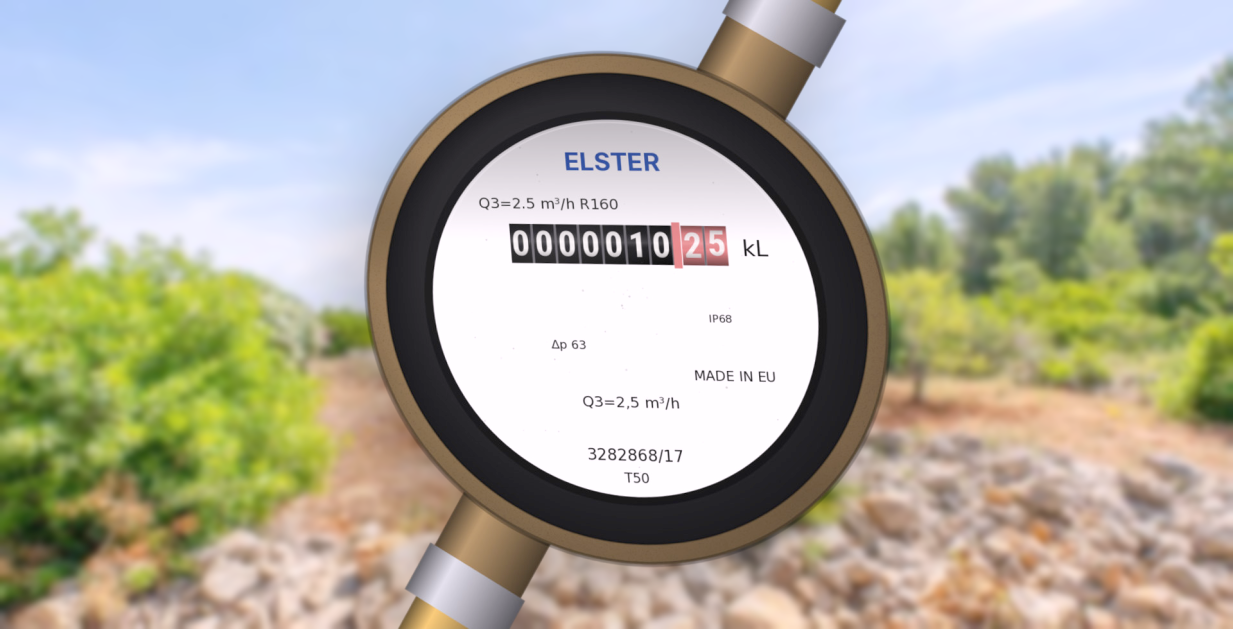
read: 10.25; kL
